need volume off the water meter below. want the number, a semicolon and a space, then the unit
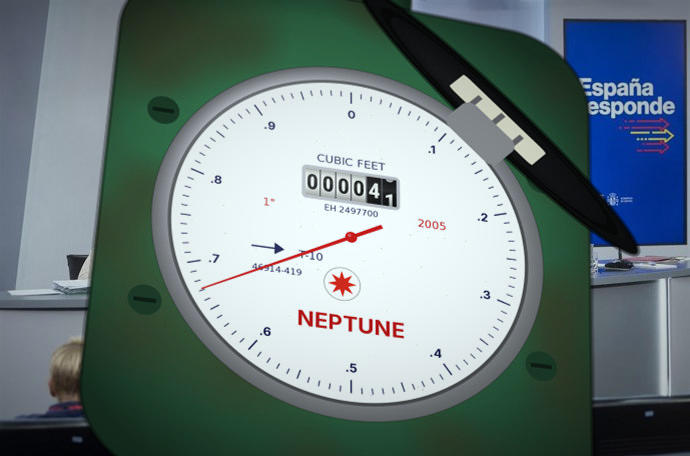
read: 40.67; ft³
